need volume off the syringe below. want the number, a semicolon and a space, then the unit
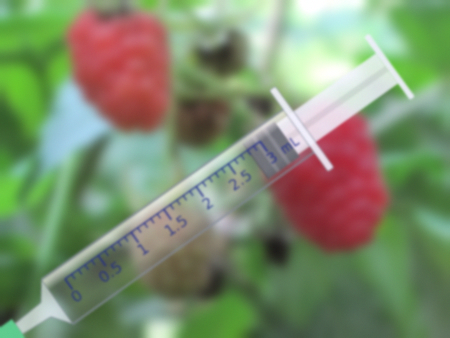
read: 2.8; mL
